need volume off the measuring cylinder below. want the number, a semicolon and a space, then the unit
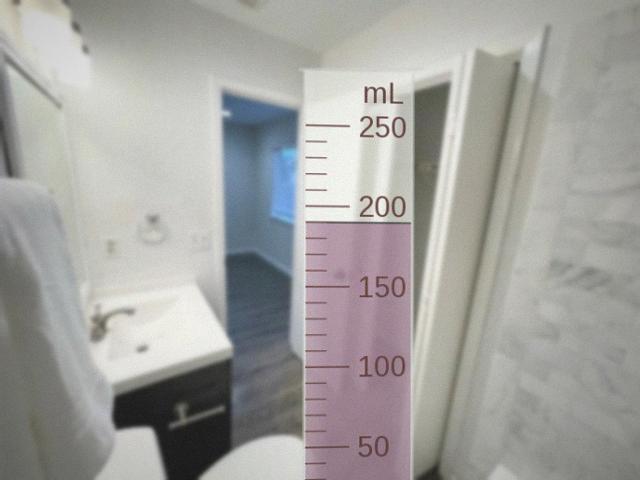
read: 190; mL
